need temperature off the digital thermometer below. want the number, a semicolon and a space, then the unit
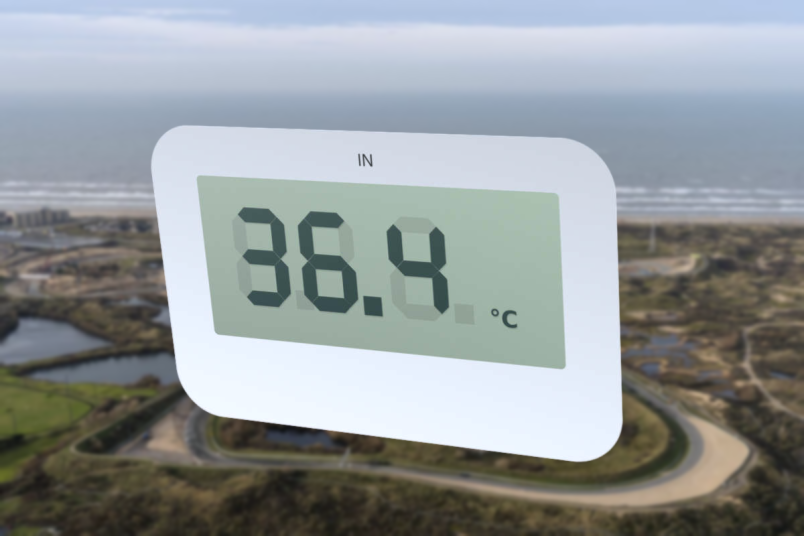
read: 36.4; °C
